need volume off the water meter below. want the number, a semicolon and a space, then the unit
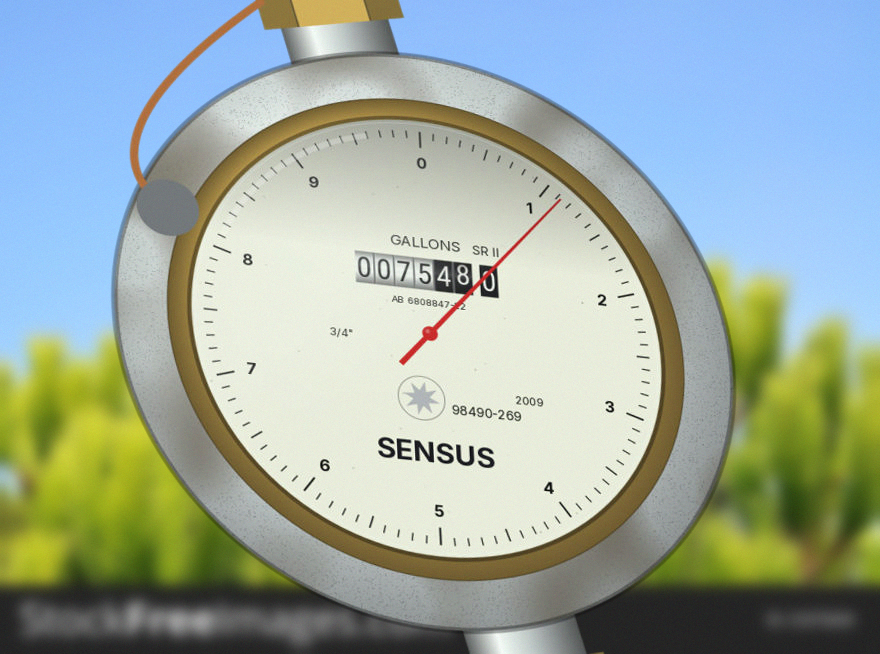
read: 75481.1; gal
